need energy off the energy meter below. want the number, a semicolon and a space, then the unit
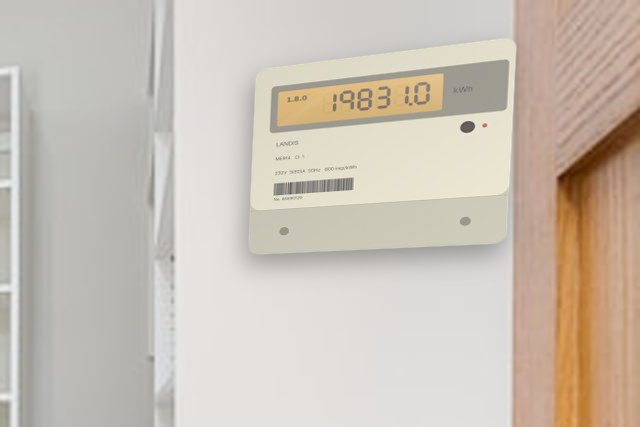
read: 19831.0; kWh
